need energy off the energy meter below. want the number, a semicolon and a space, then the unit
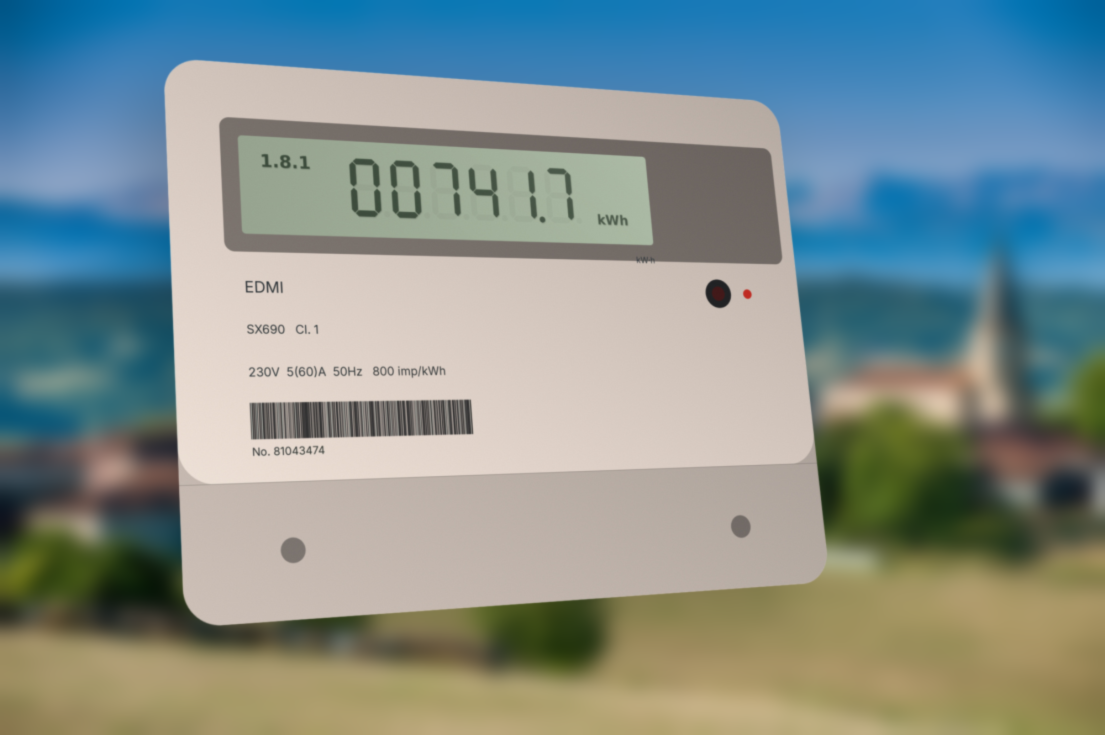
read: 741.7; kWh
